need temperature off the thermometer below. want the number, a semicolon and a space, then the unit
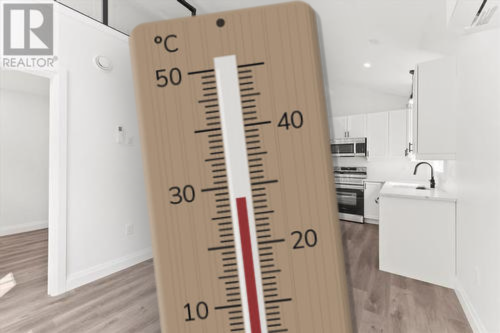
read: 28; °C
